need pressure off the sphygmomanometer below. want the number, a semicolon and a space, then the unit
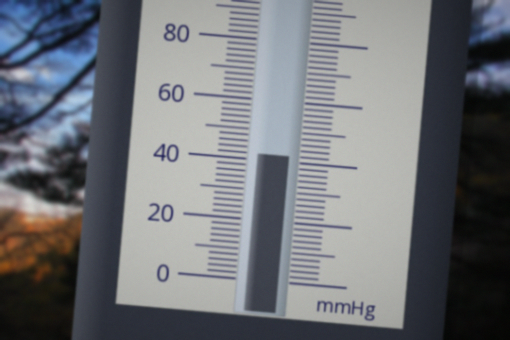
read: 42; mmHg
